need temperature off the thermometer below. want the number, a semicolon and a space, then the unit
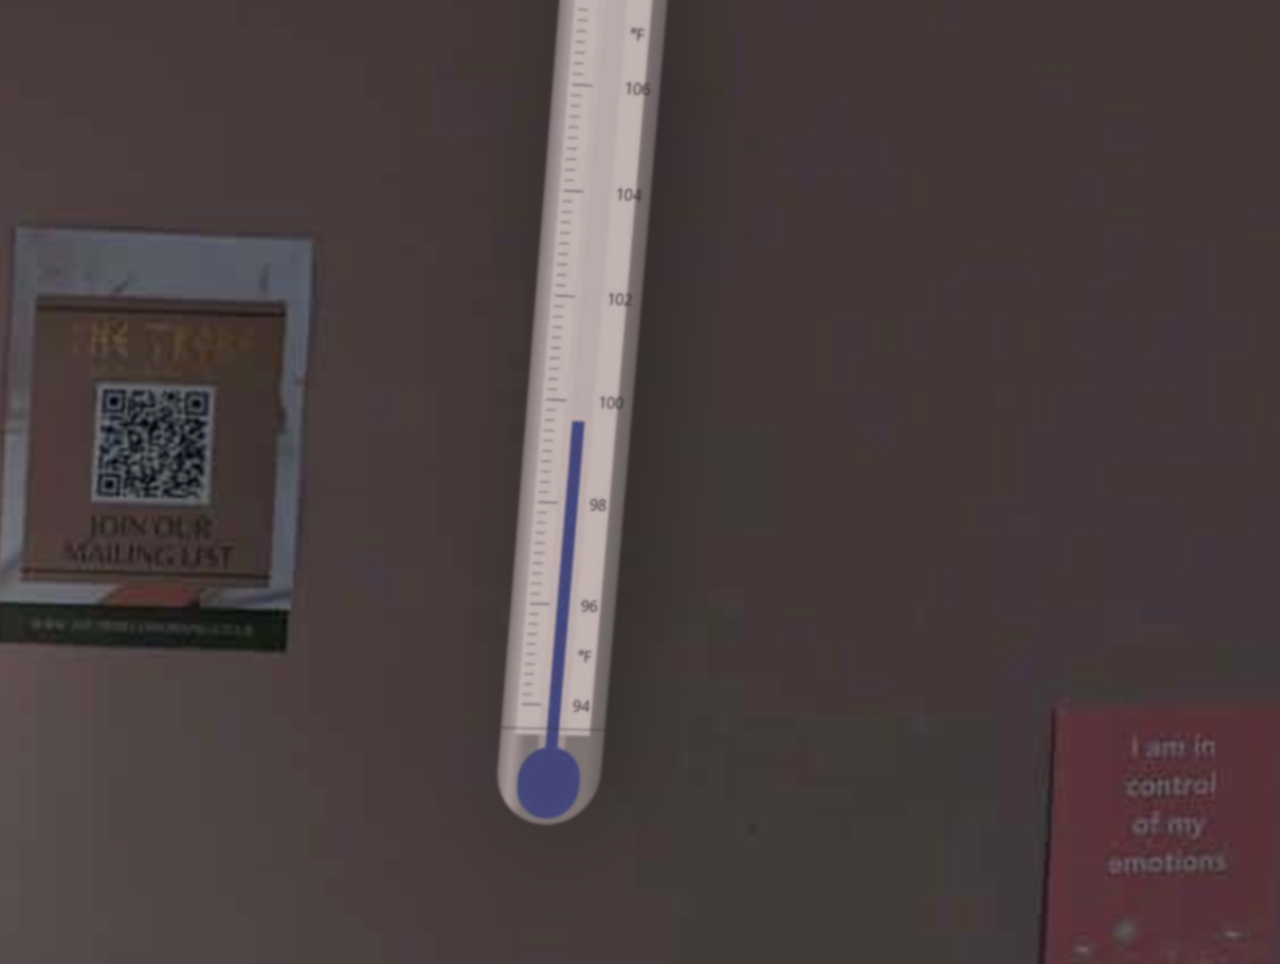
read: 99.6; °F
